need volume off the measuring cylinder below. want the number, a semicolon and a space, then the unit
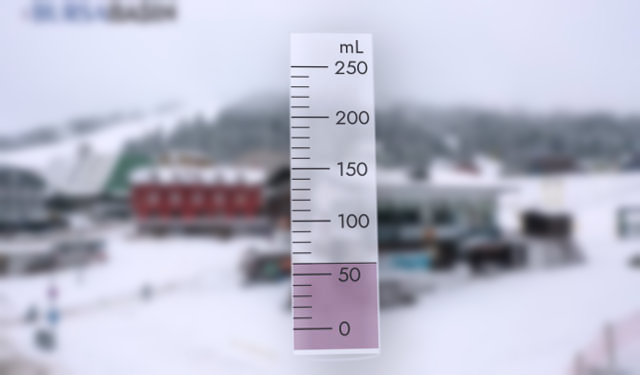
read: 60; mL
